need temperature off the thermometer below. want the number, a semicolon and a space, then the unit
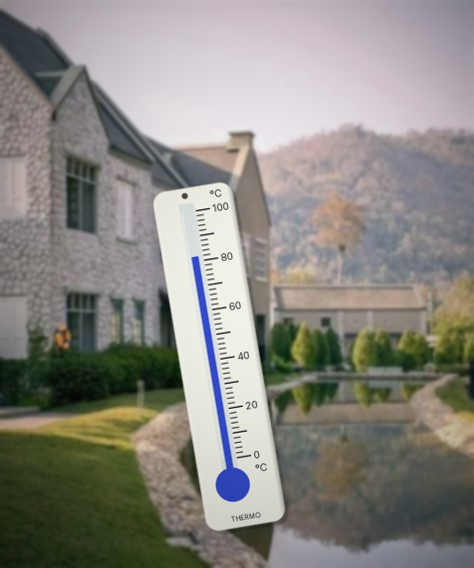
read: 82; °C
